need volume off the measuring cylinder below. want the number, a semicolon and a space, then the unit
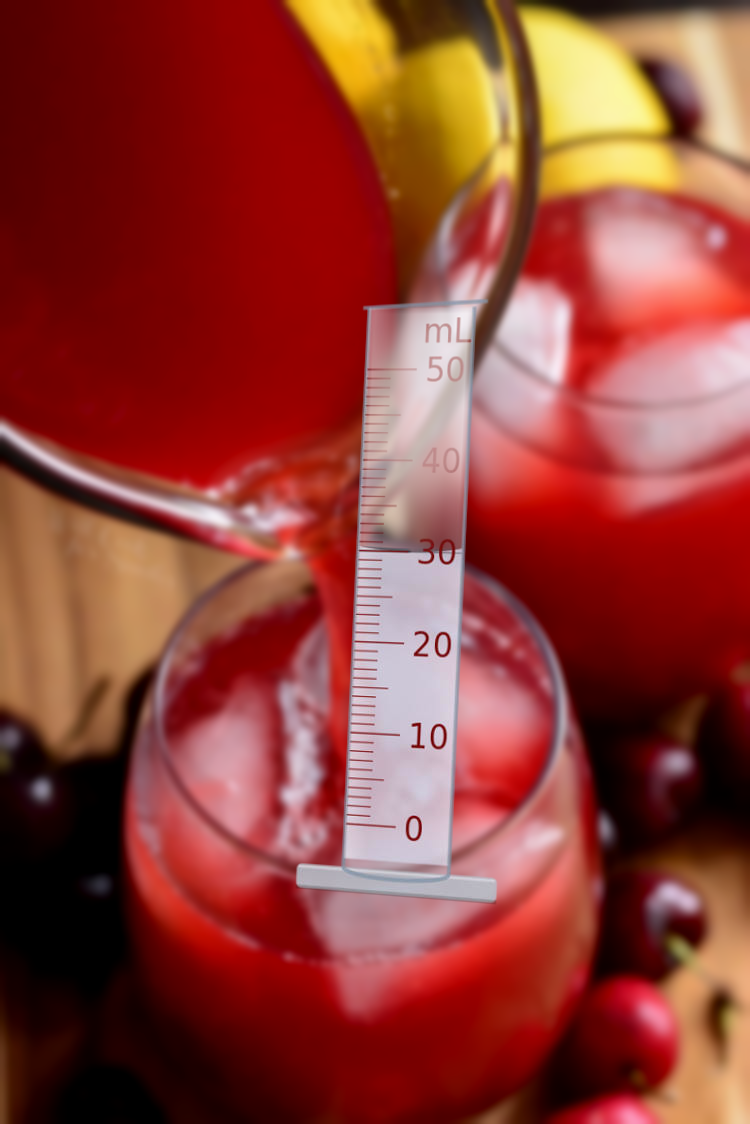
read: 30; mL
